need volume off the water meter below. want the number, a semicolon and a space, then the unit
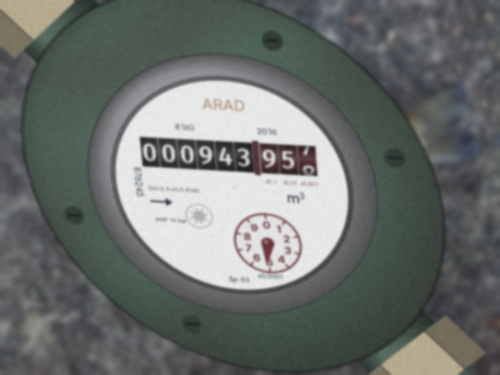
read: 943.9575; m³
